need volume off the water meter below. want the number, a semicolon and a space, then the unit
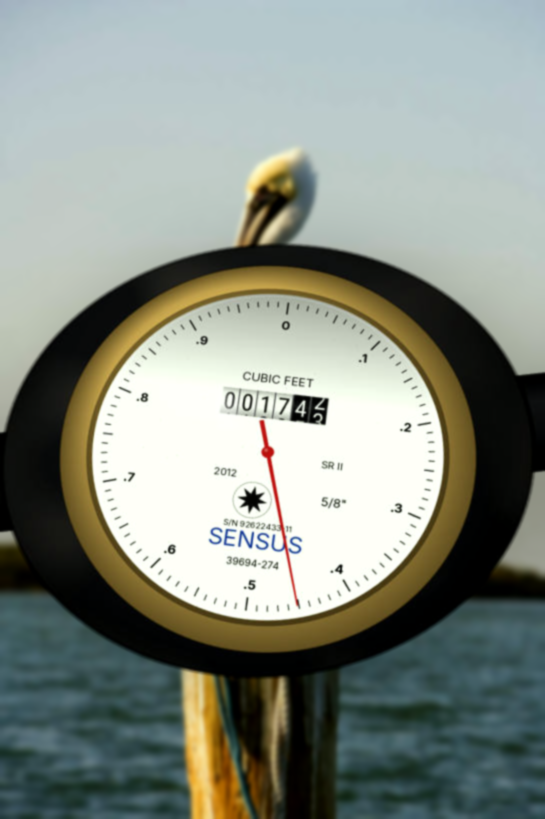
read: 1742.45; ft³
